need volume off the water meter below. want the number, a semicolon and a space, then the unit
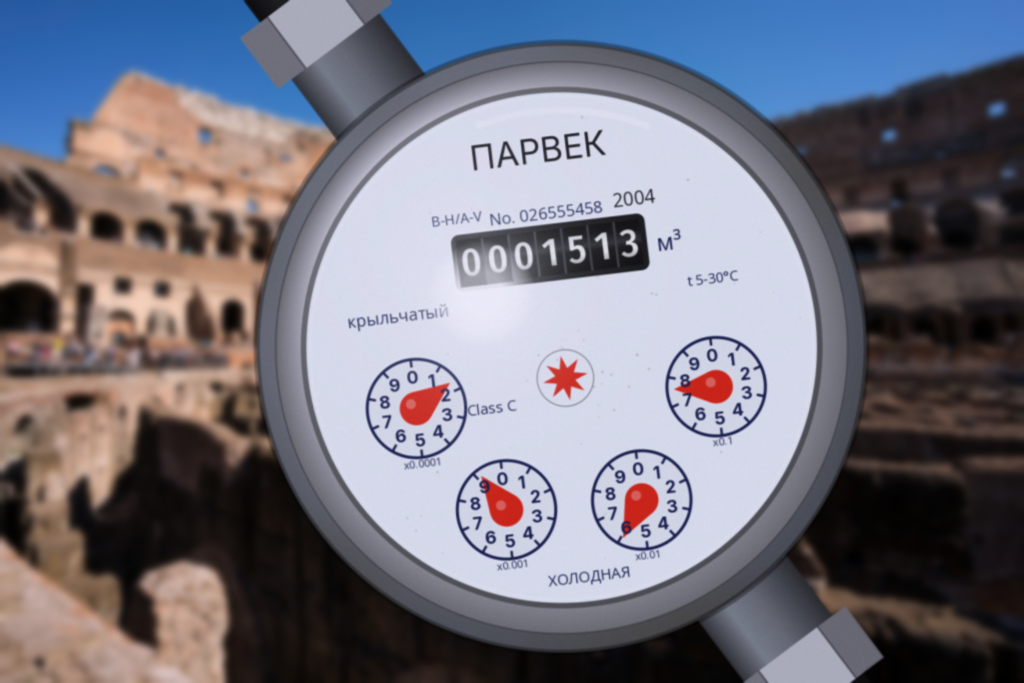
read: 1513.7591; m³
